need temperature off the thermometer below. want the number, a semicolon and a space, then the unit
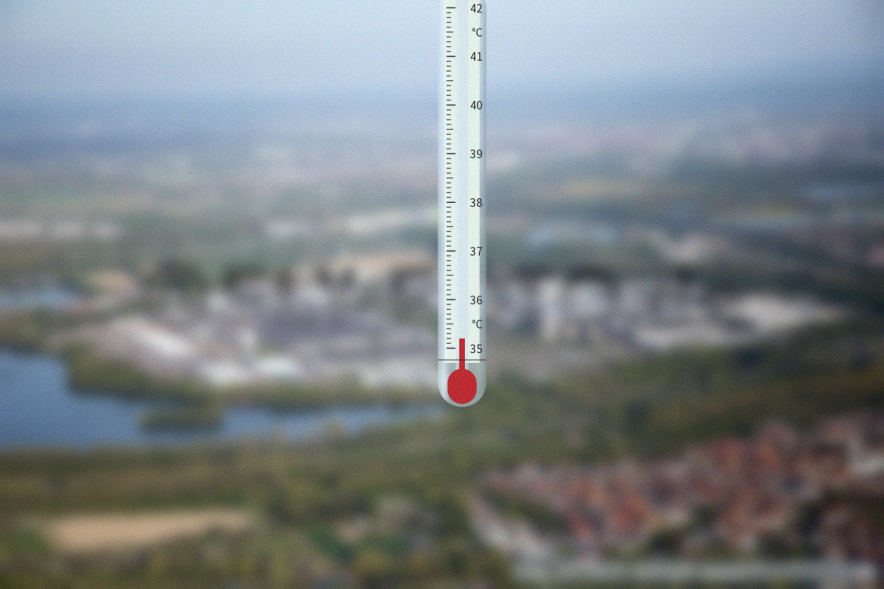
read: 35.2; °C
